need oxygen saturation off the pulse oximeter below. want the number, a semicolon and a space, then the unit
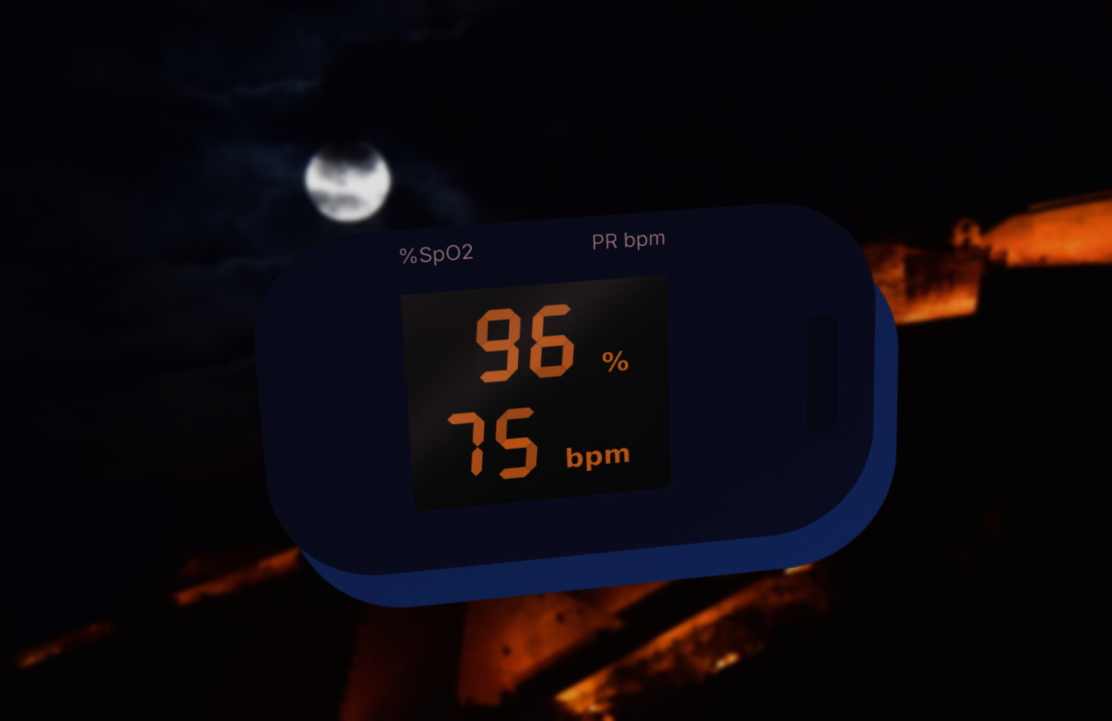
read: 96; %
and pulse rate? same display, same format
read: 75; bpm
